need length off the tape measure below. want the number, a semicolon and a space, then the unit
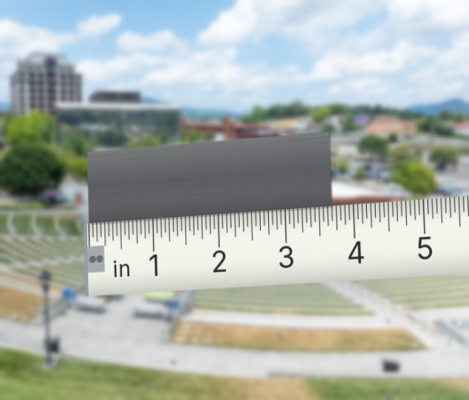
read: 3.6875; in
